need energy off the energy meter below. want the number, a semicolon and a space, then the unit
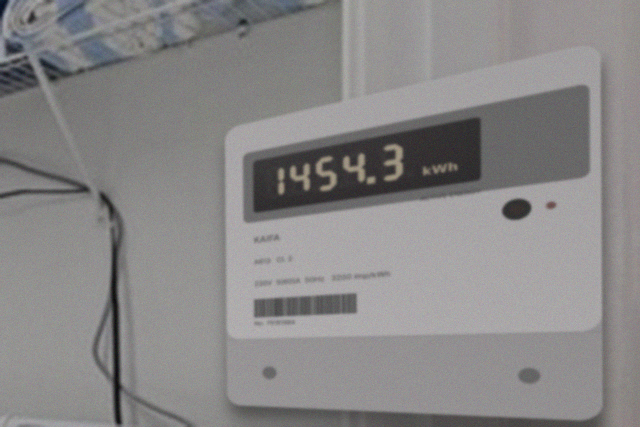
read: 1454.3; kWh
